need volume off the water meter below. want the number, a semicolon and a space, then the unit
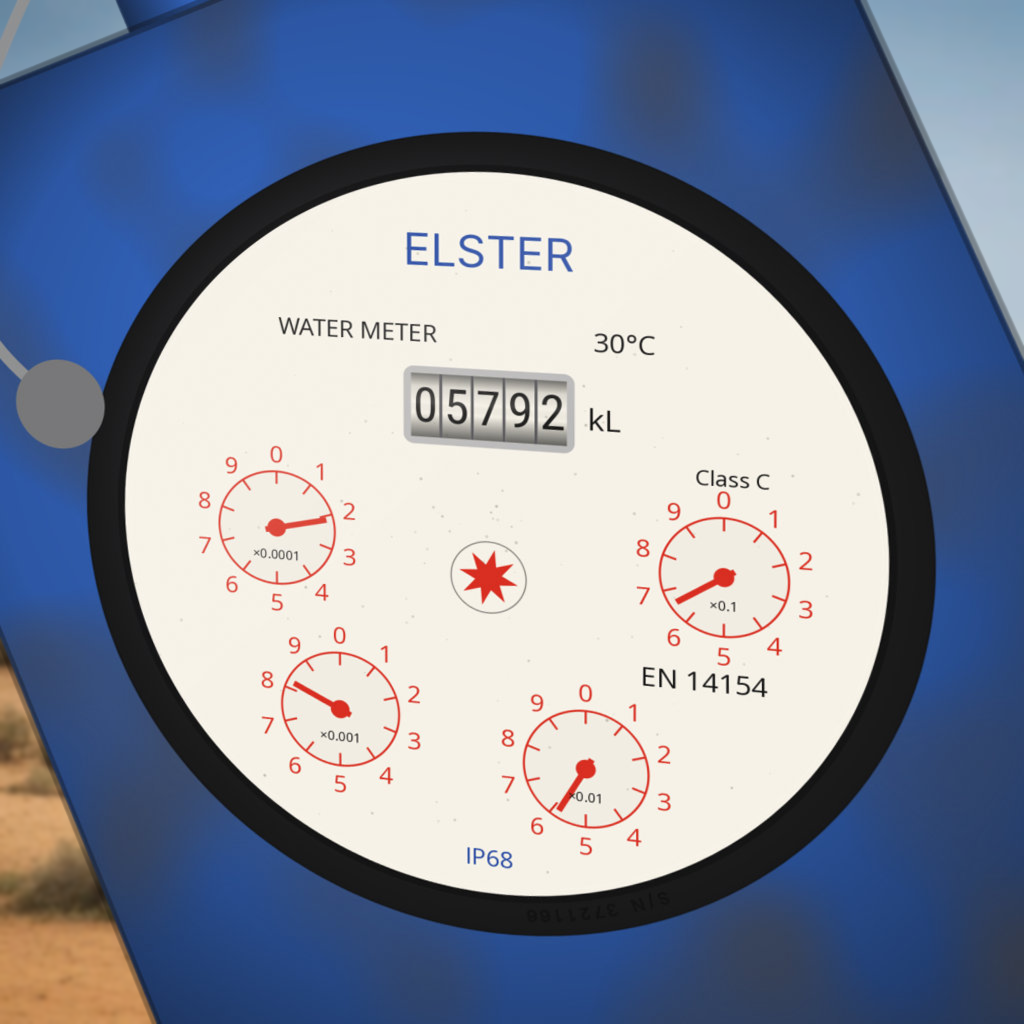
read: 5792.6582; kL
